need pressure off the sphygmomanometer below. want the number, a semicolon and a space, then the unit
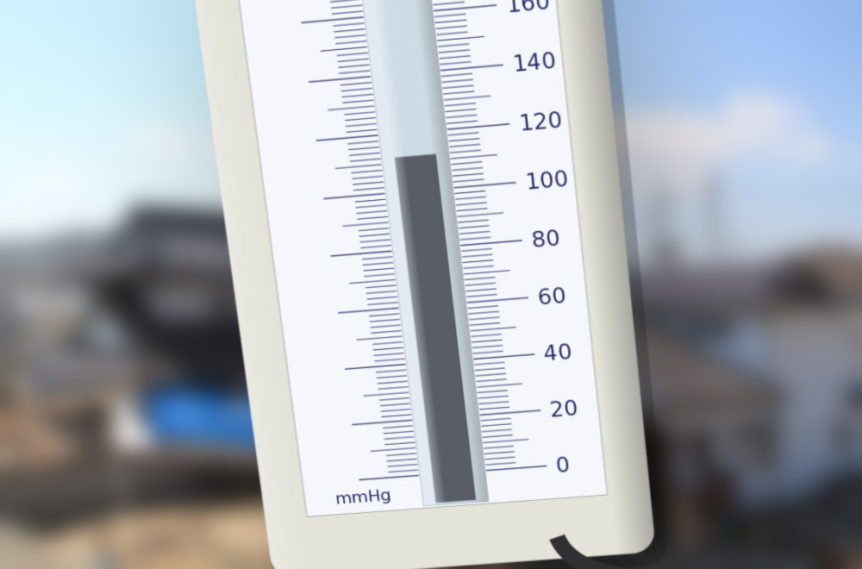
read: 112; mmHg
